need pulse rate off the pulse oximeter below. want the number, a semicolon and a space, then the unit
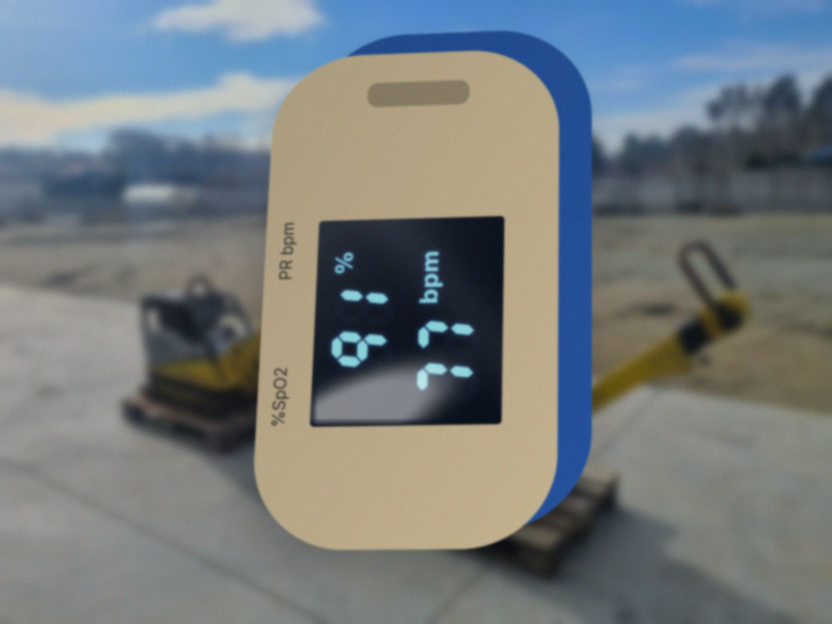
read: 77; bpm
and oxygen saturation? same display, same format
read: 91; %
